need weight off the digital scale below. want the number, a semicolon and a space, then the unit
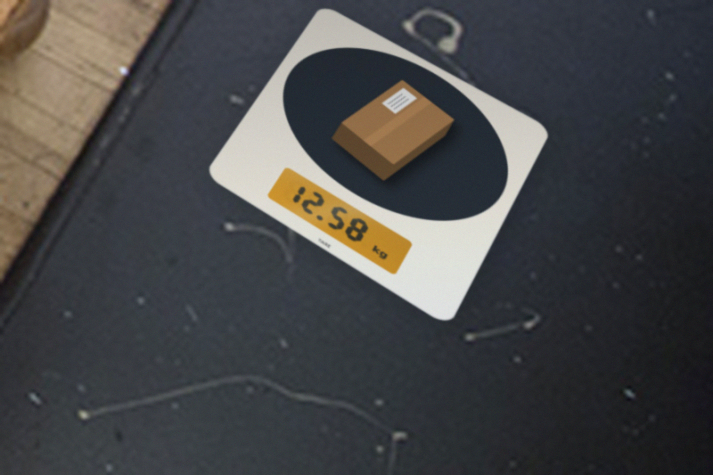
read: 12.58; kg
